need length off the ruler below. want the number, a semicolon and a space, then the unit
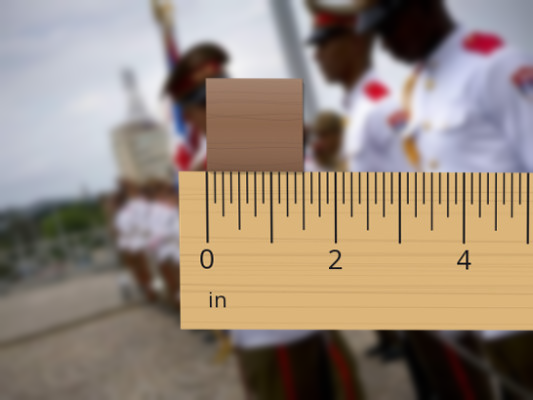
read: 1.5; in
